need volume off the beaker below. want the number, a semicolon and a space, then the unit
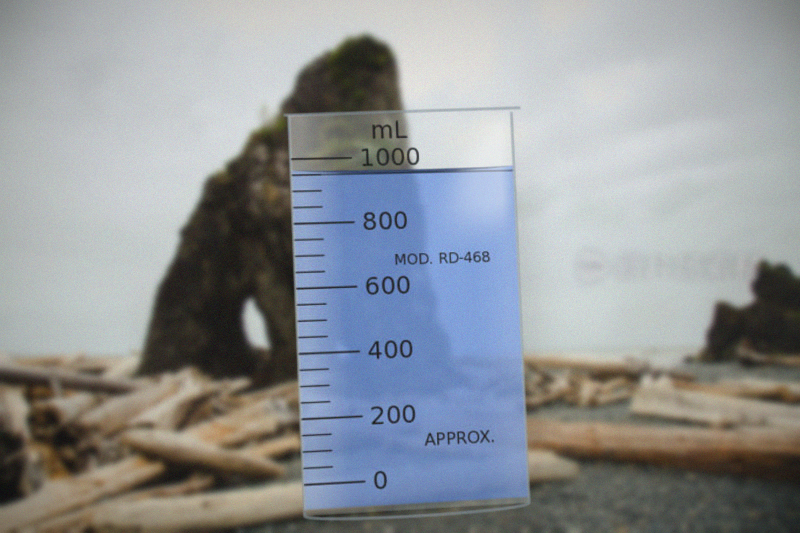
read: 950; mL
